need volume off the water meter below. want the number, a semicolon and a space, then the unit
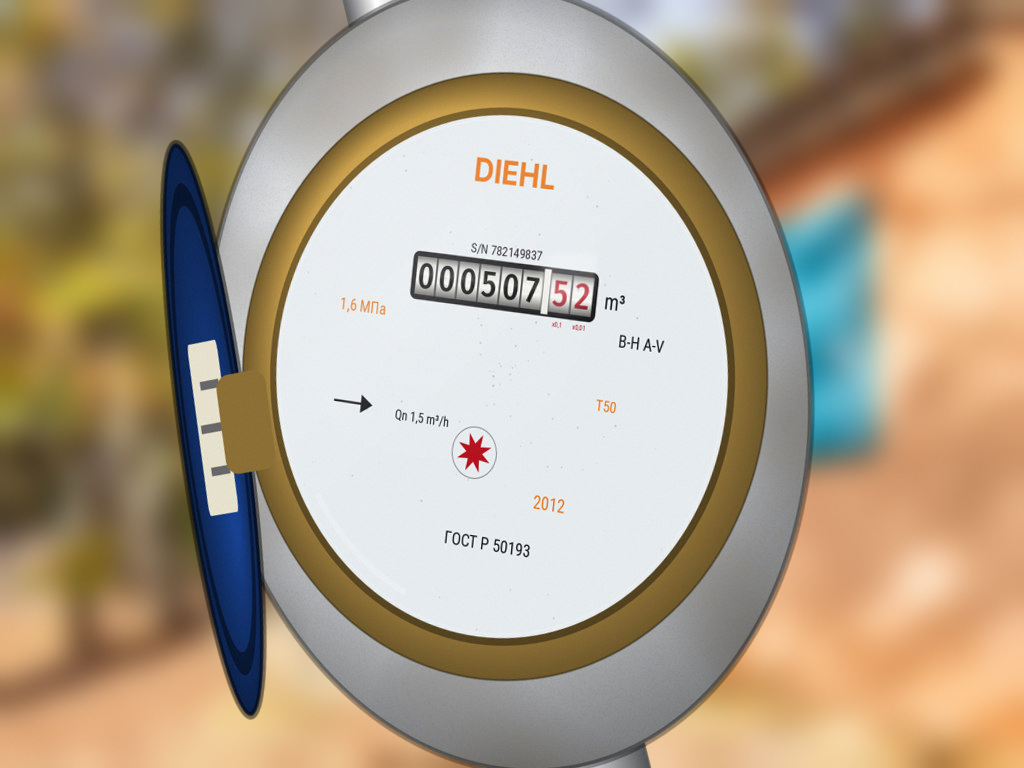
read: 507.52; m³
